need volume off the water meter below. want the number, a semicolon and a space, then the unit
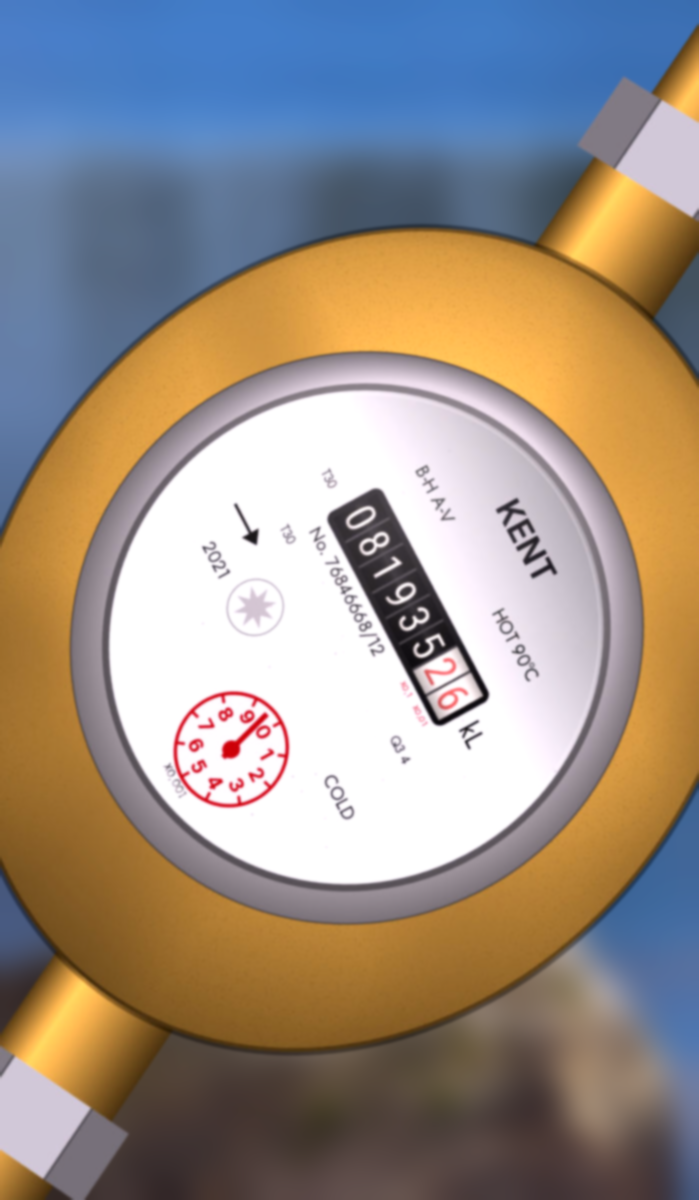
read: 81935.259; kL
